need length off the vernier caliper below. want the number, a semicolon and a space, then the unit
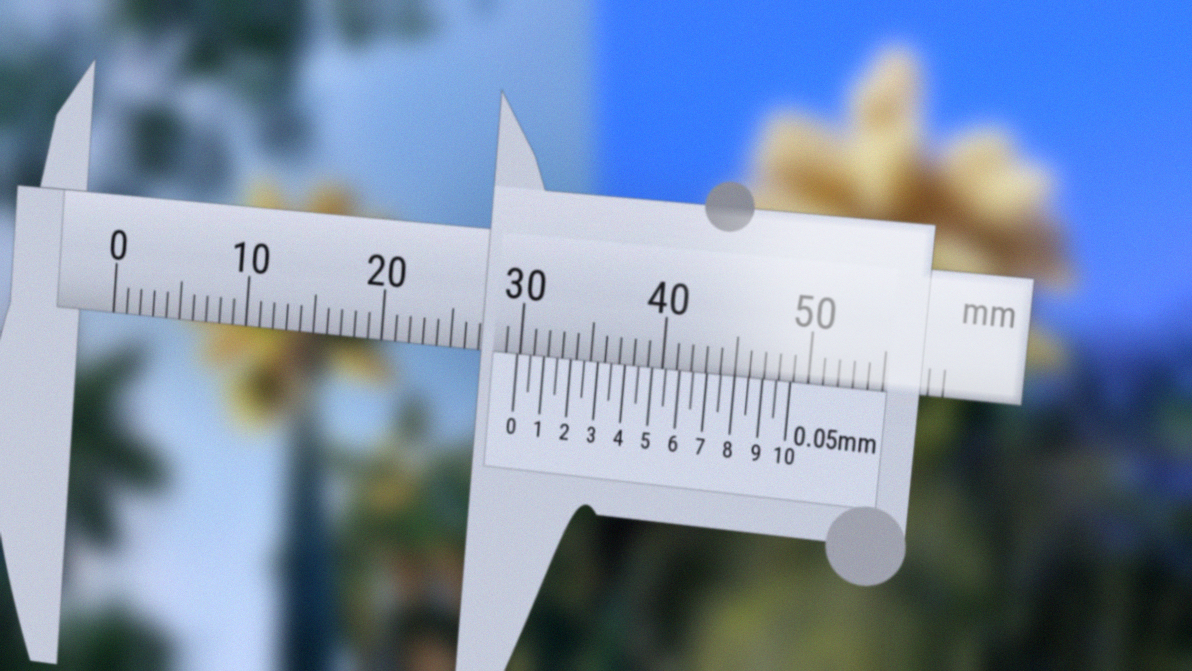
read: 29.8; mm
